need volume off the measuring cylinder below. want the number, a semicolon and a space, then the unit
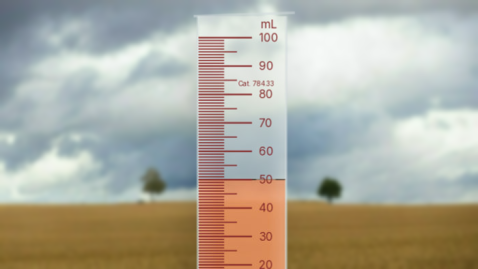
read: 50; mL
